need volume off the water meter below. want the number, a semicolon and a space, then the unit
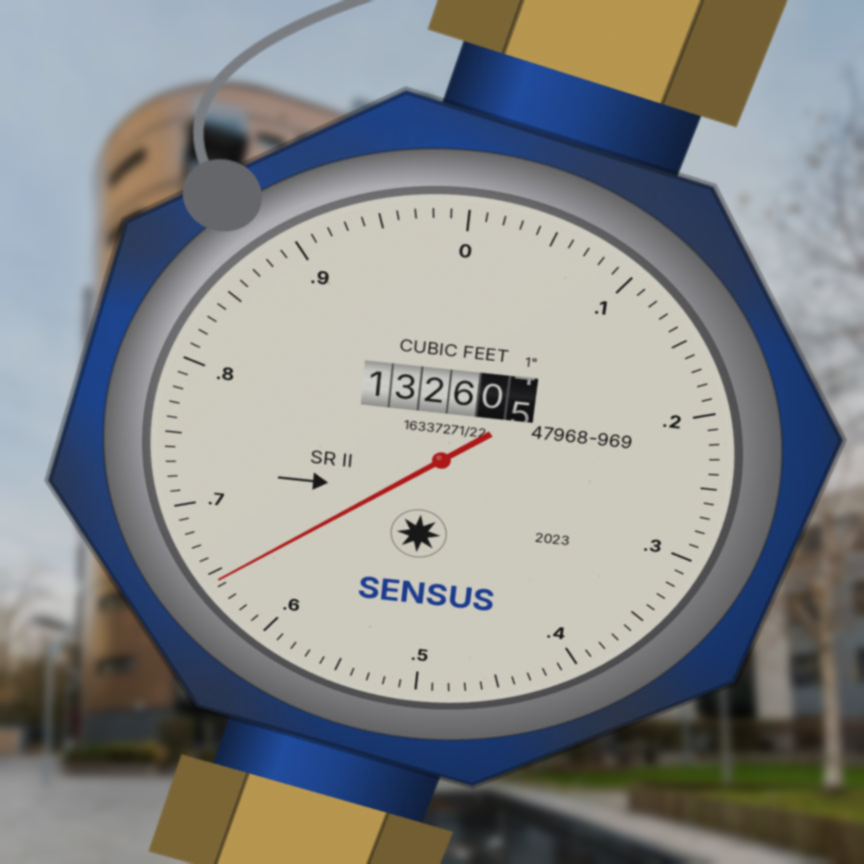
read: 132604.64; ft³
